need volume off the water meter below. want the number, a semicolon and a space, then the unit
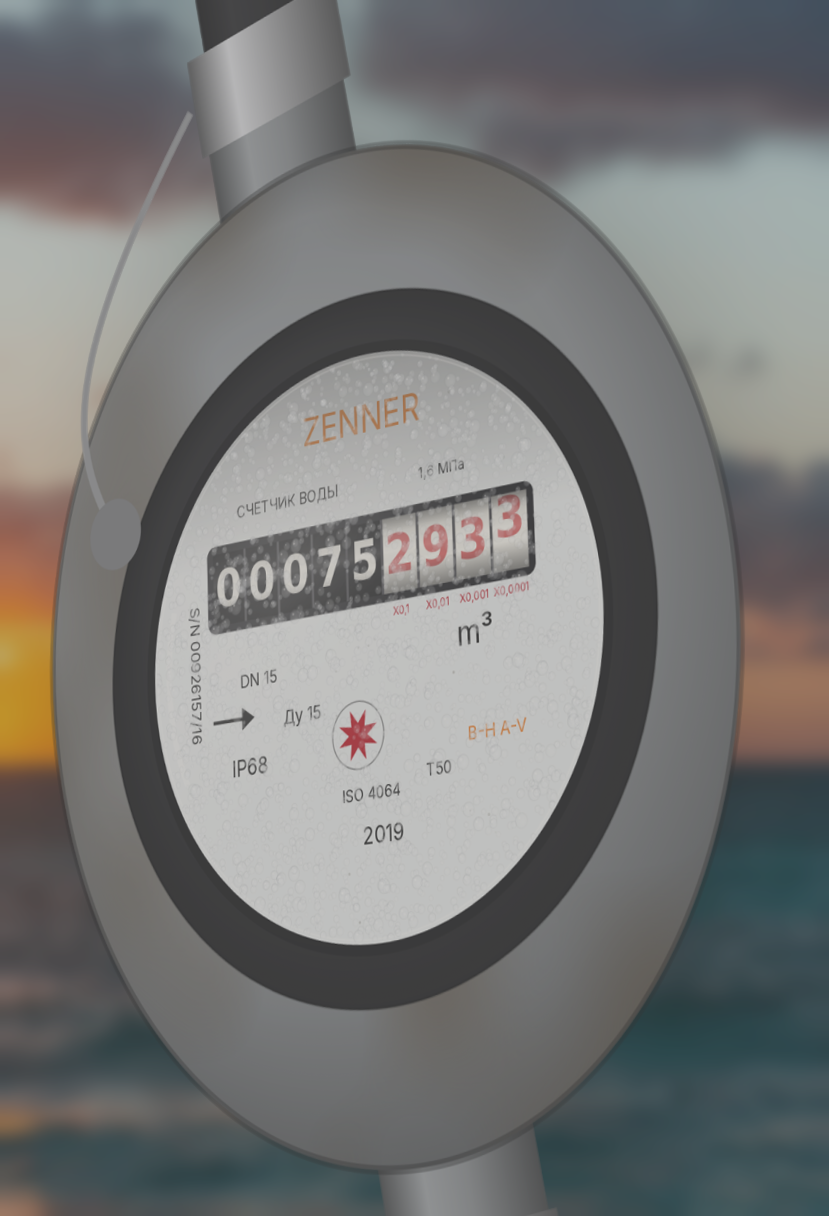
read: 75.2933; m³
